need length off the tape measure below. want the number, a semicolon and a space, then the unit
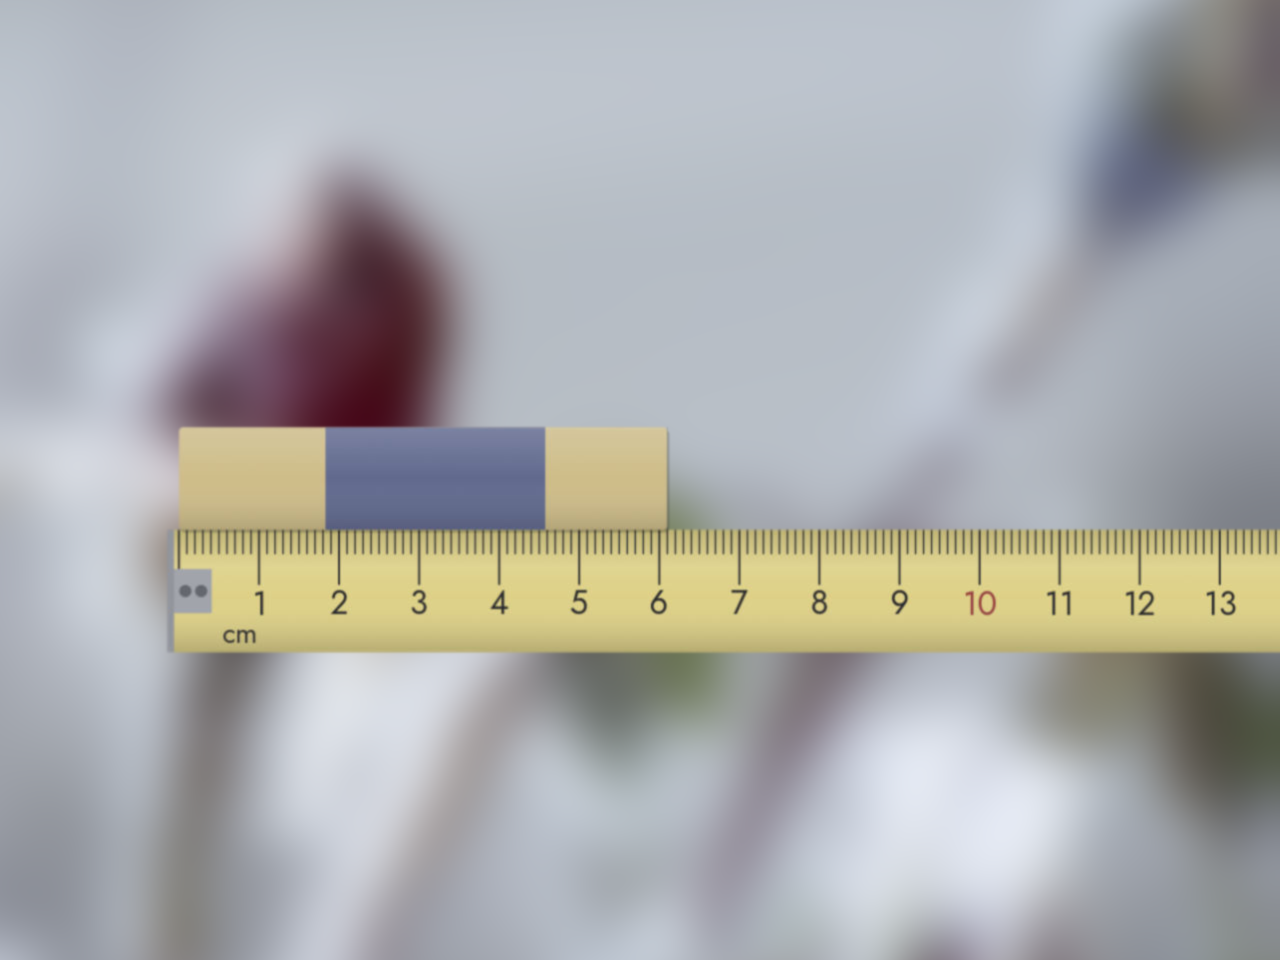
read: 6.1; cm
